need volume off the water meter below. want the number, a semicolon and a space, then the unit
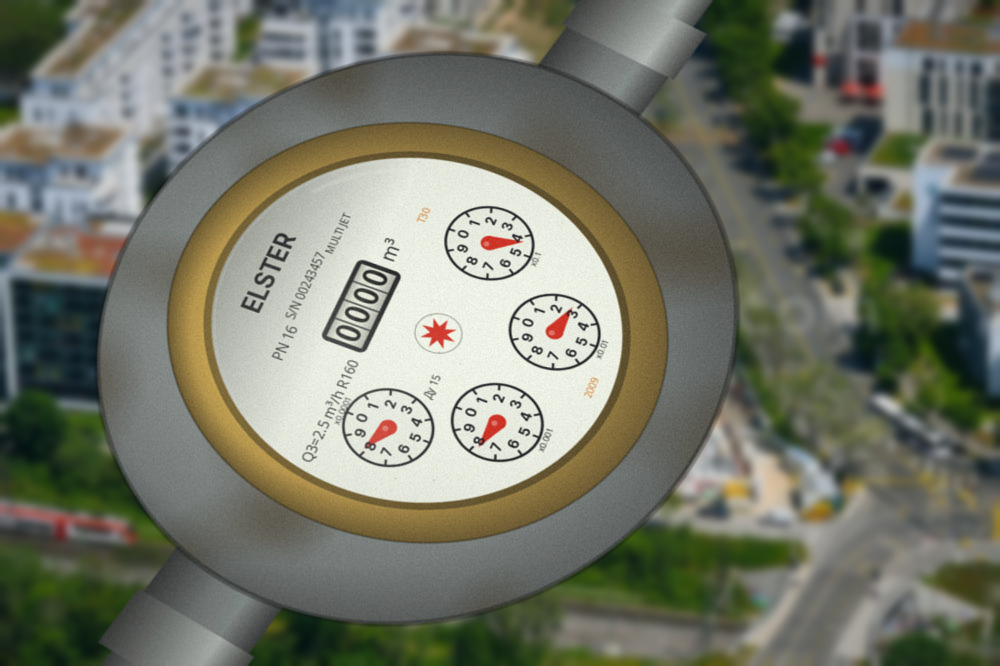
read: 0.4278; m³
